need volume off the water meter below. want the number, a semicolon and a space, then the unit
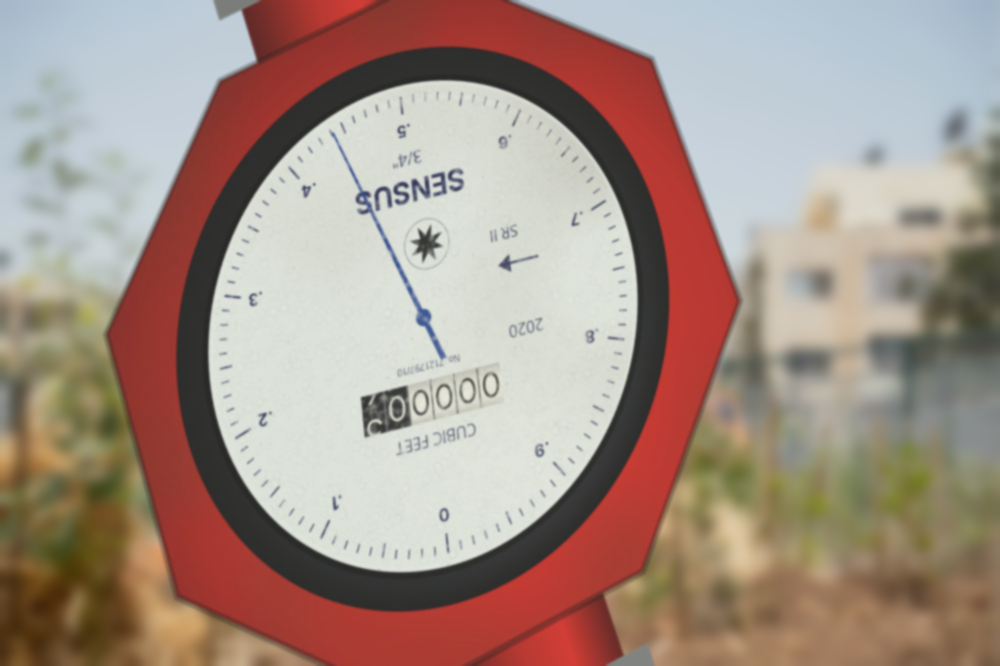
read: 5.44; ft³
